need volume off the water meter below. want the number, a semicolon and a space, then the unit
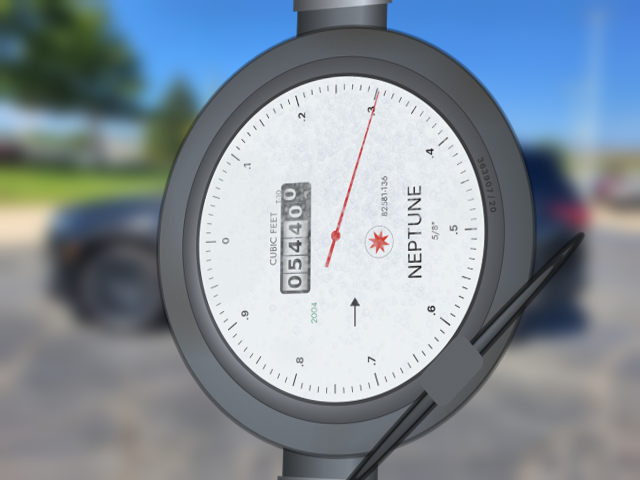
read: 54400.30; ft³
